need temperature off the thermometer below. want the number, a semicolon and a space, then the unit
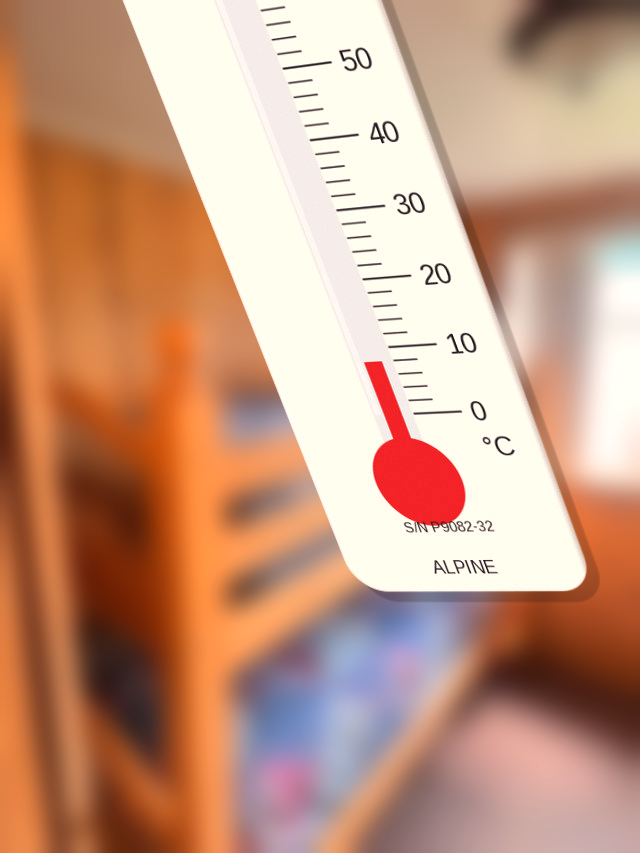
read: 8; °C
